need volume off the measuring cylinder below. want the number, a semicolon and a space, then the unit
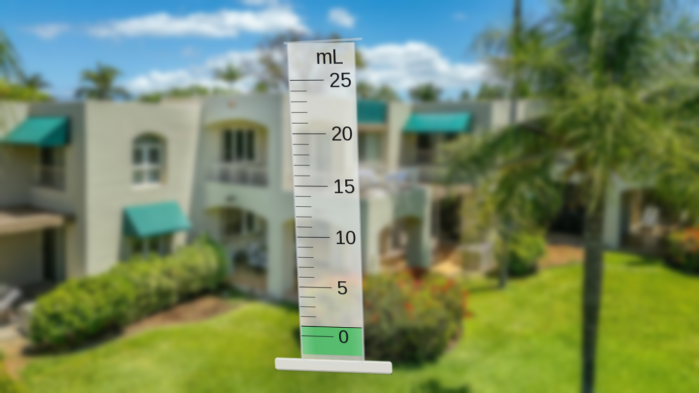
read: 1; mL
